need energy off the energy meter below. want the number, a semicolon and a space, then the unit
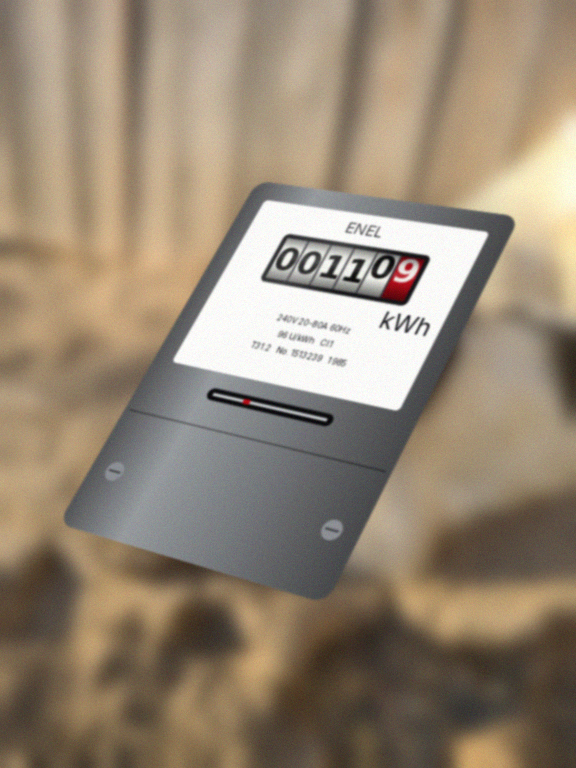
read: 110.9; kWh
